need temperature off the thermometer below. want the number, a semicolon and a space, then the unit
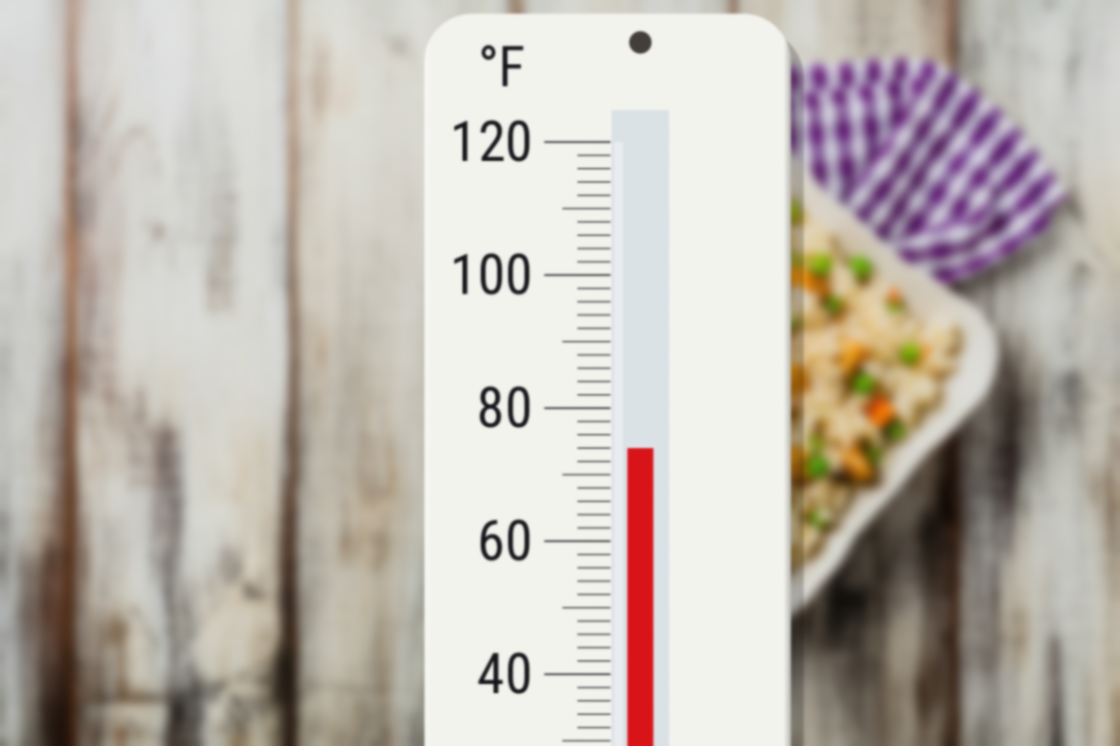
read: 74; °F
